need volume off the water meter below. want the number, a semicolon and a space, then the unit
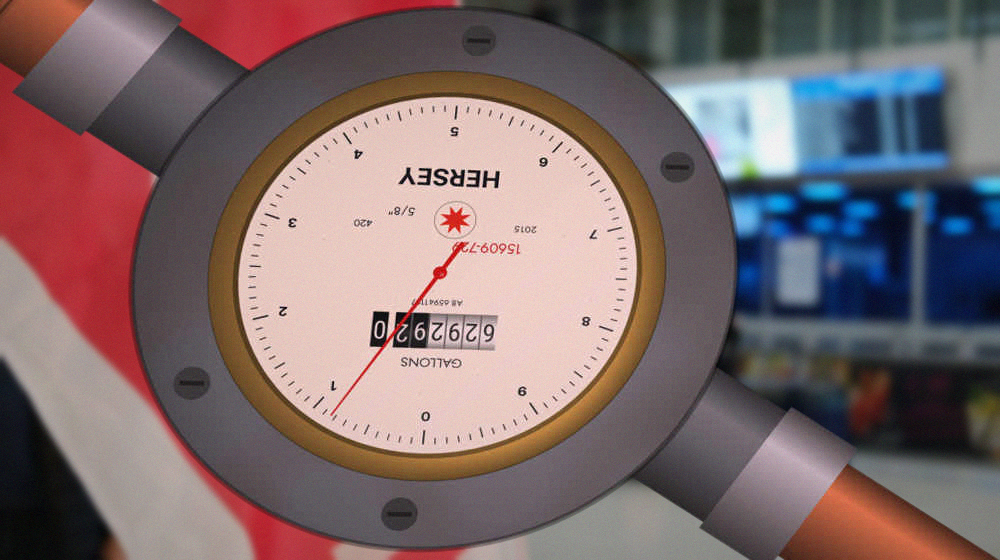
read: 6292920.8; gal
